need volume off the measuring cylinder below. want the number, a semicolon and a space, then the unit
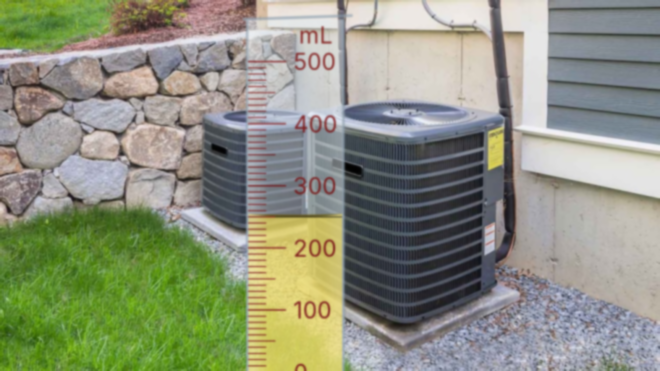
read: 250; mL
